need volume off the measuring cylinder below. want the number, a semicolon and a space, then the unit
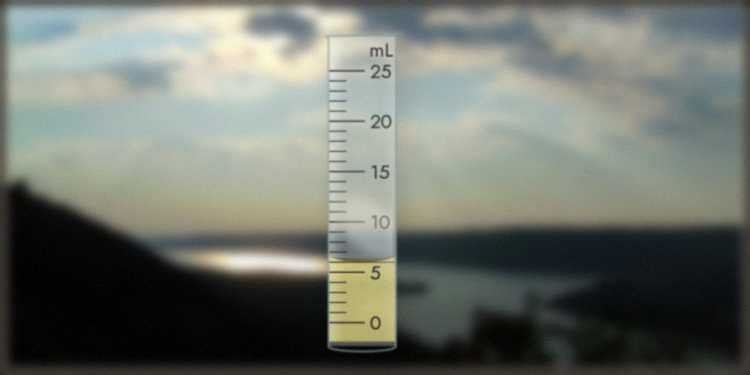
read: 6; mL
